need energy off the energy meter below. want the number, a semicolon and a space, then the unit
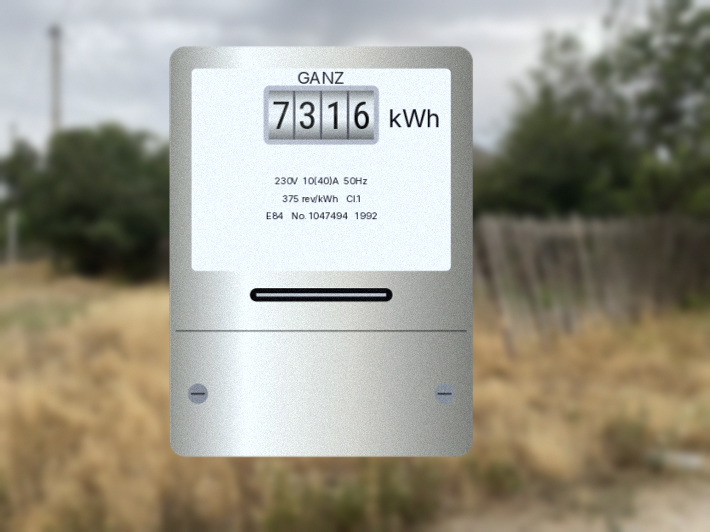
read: 7316; kWh
